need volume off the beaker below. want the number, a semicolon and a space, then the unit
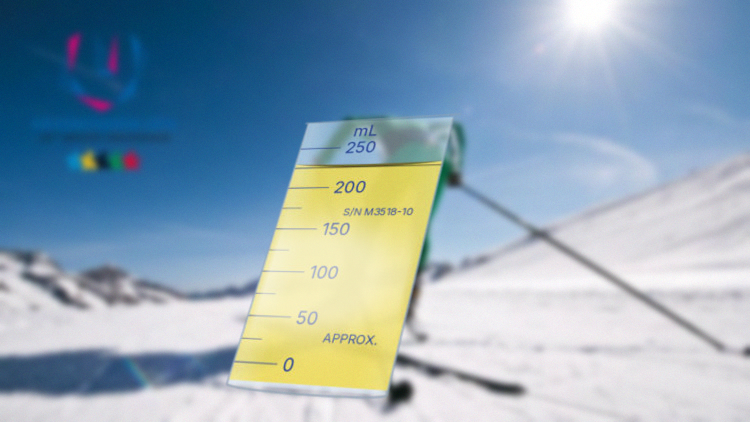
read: 225; mL
